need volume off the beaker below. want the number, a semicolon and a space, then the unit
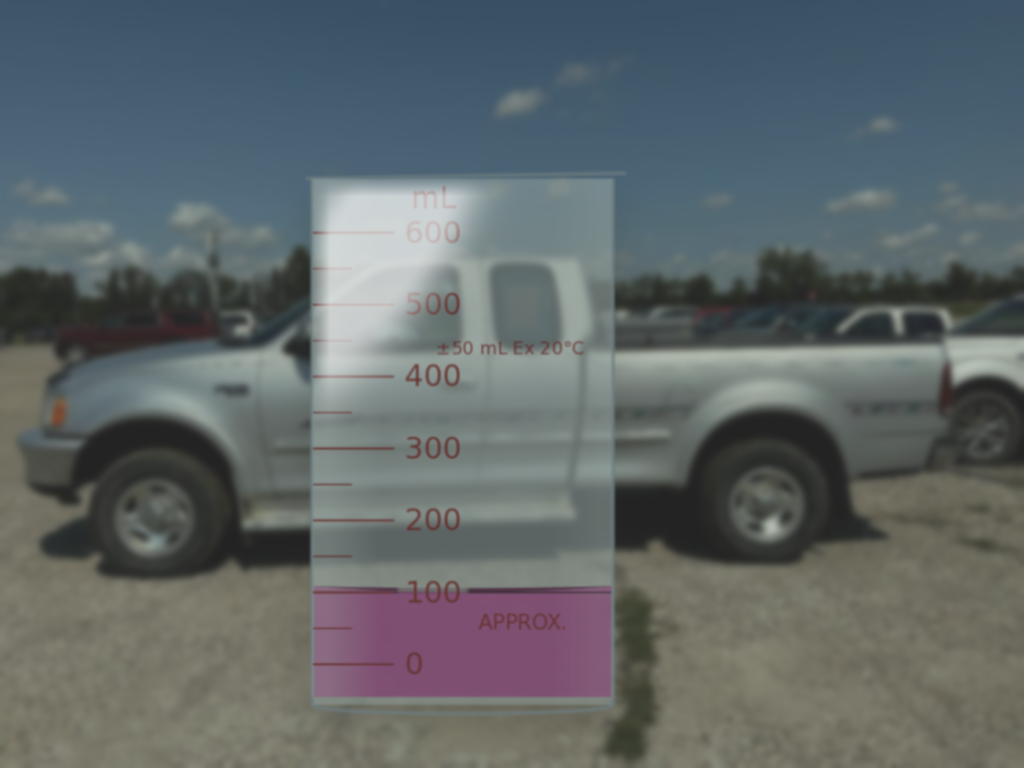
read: 100; mL
